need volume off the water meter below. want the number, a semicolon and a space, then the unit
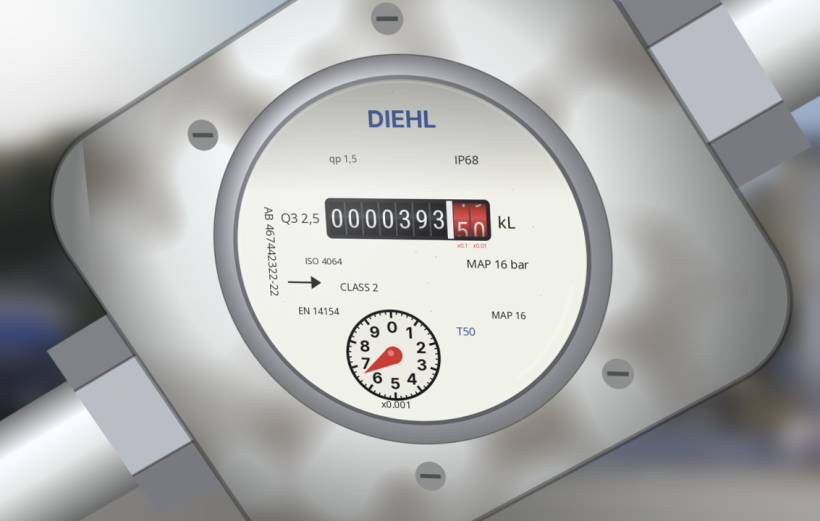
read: 393.496; kL
